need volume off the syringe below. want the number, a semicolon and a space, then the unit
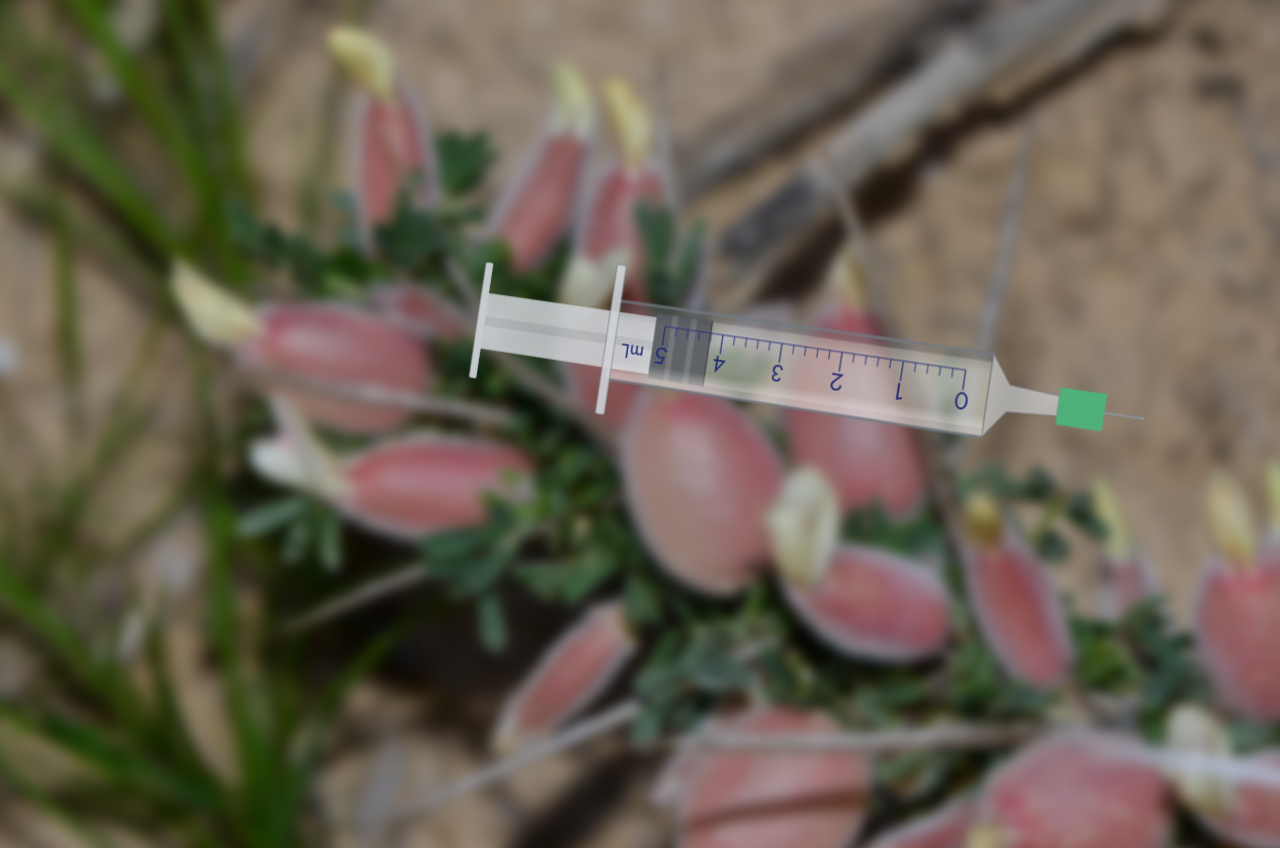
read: 4.2; mL
